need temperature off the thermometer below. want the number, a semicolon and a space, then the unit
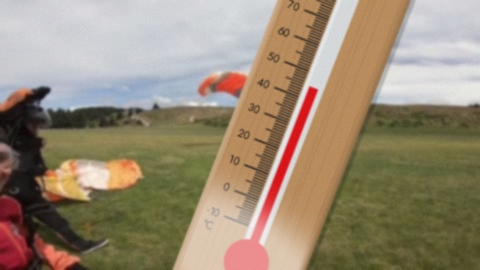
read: 45; °C
